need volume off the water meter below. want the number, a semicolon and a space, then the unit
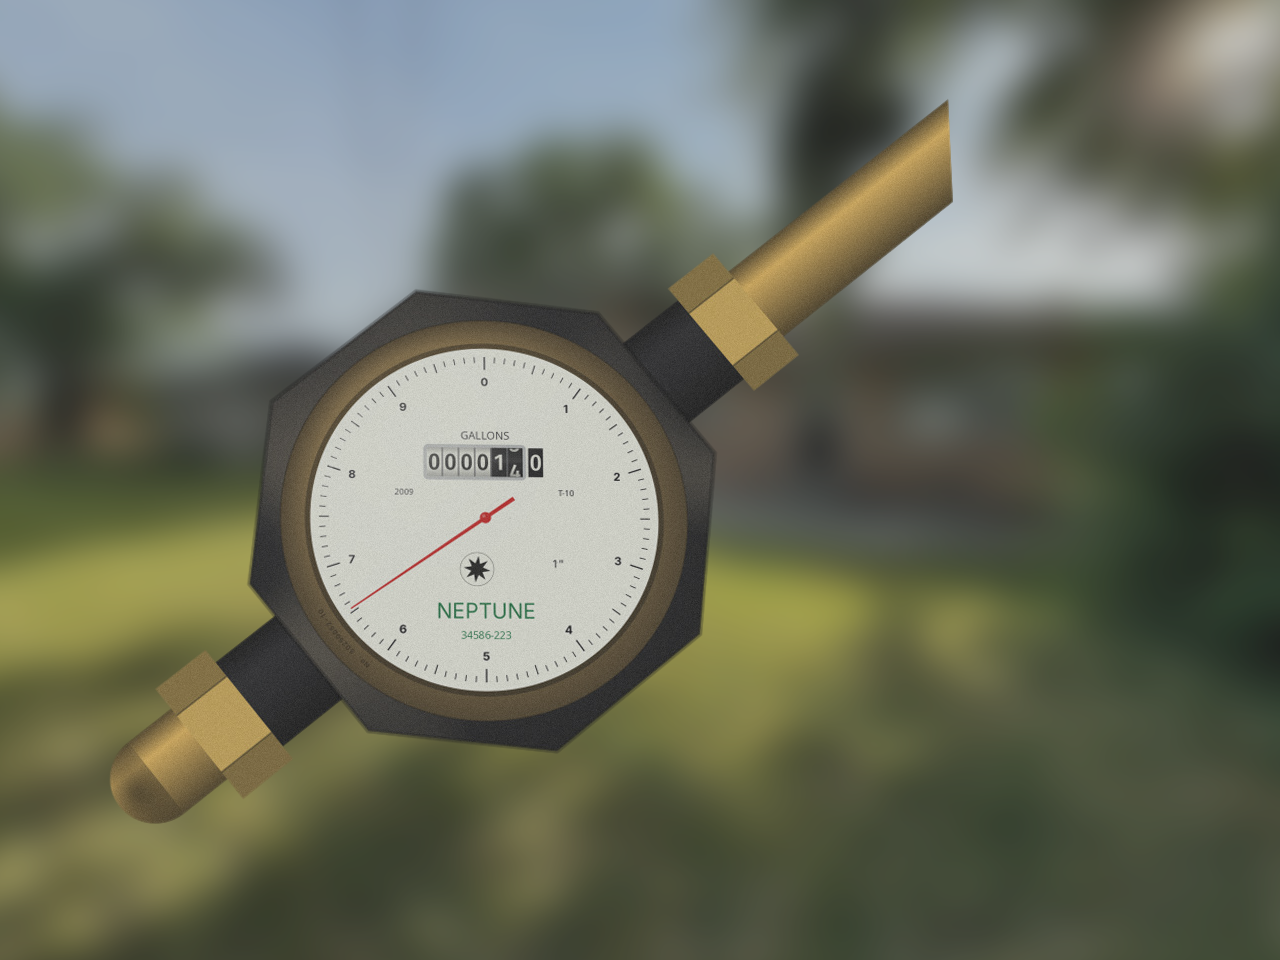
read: 136.5; gal
